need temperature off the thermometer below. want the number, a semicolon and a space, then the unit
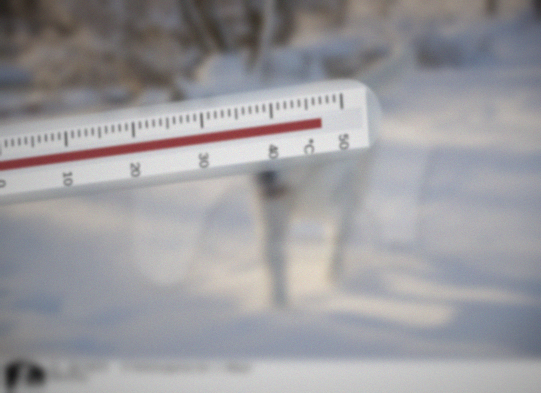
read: 47; °C
